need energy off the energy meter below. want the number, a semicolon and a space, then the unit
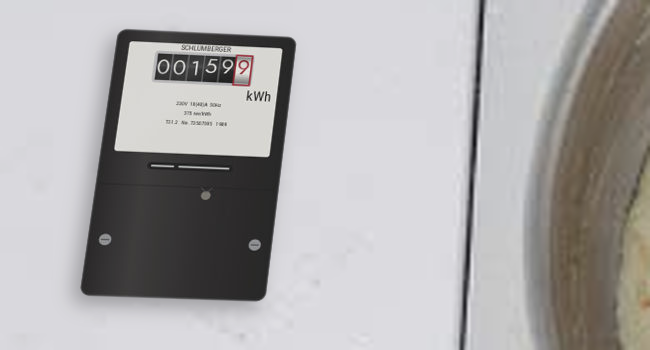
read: 159.9; kWh
